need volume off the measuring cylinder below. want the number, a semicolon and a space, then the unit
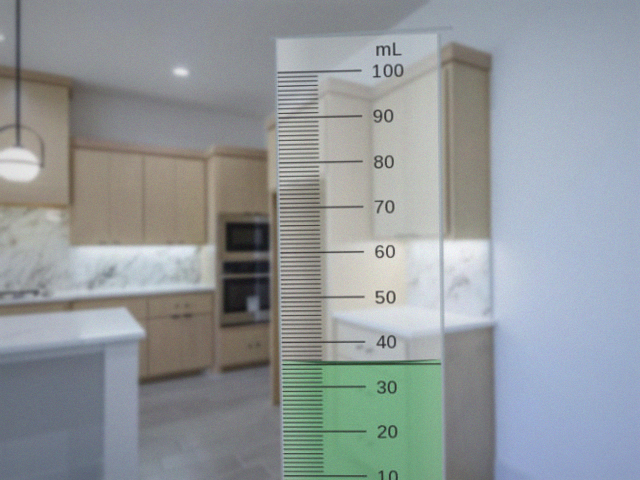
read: 35; mL
